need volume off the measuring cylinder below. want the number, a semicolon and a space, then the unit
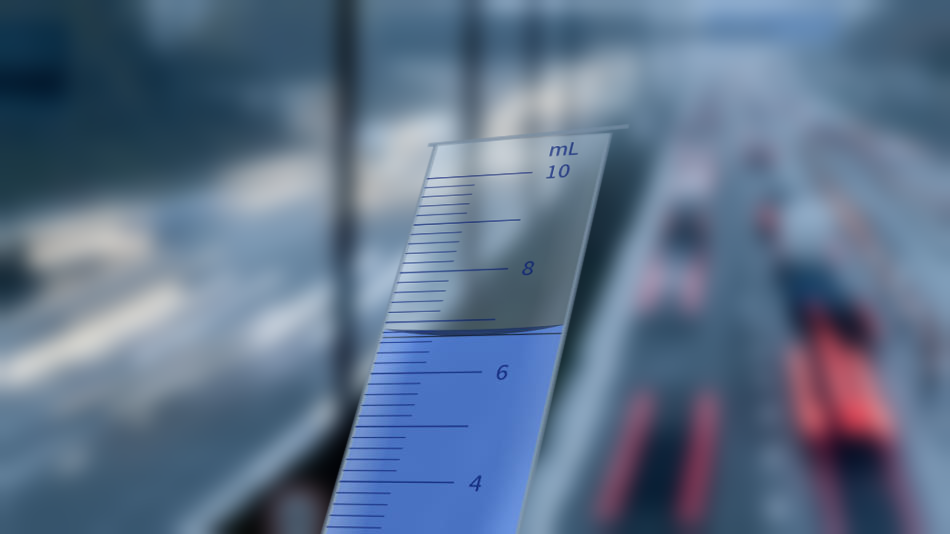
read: 6.7; mL
